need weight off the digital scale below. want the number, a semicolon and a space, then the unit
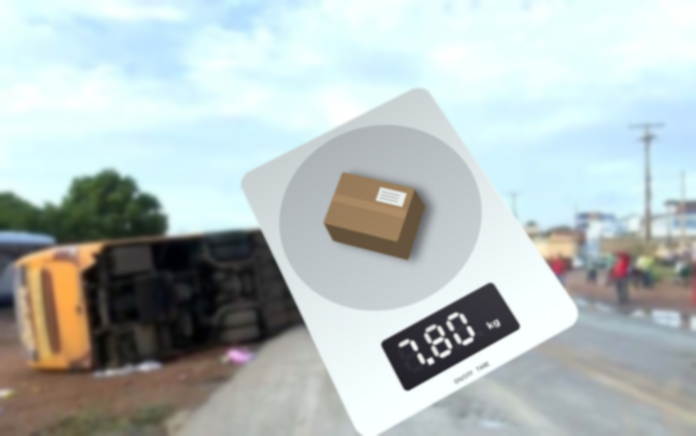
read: 7.80; kg
